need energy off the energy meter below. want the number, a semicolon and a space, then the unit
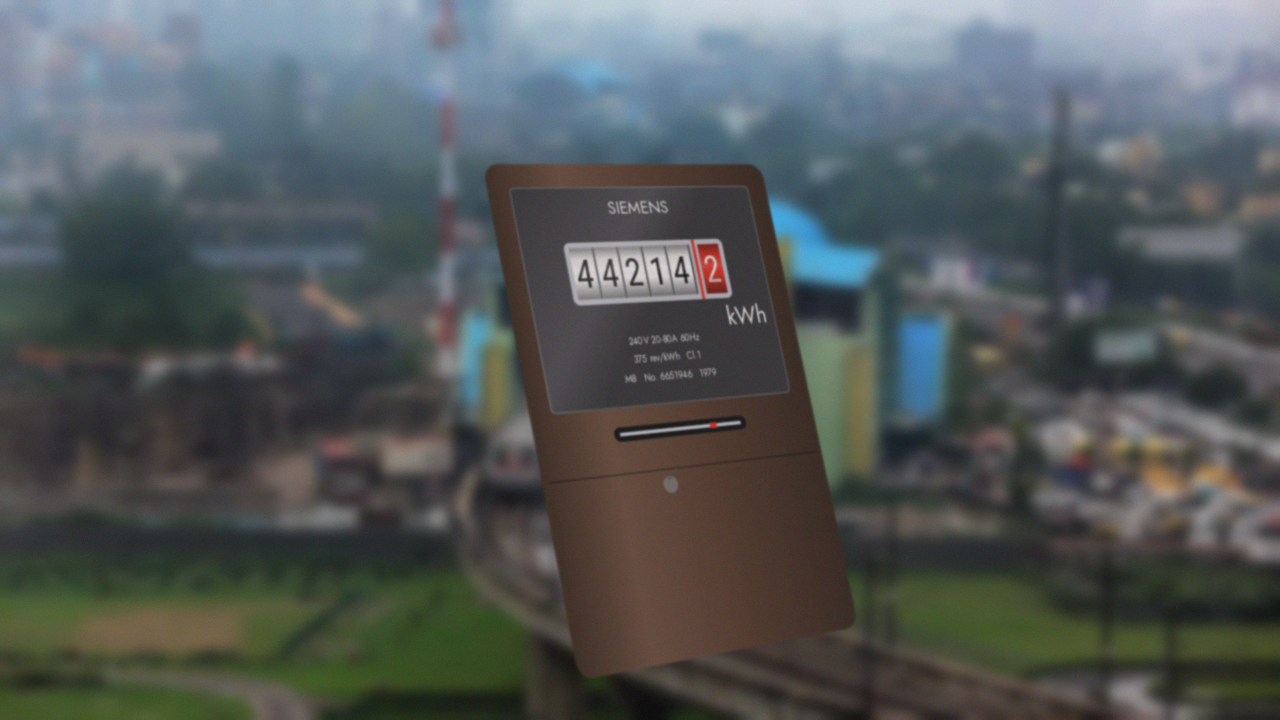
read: 44214.2; kWh
